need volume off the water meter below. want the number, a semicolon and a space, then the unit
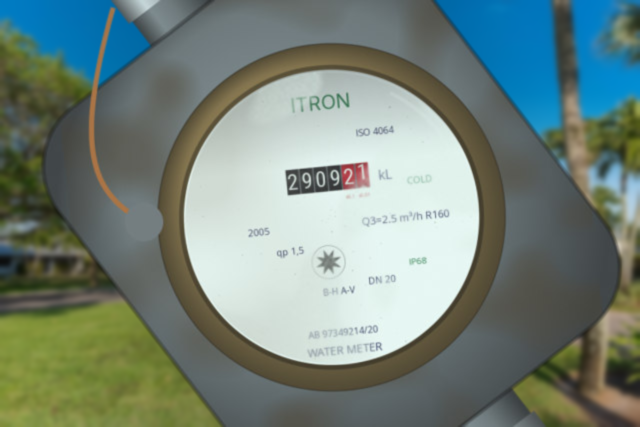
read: 2909.21; kL
